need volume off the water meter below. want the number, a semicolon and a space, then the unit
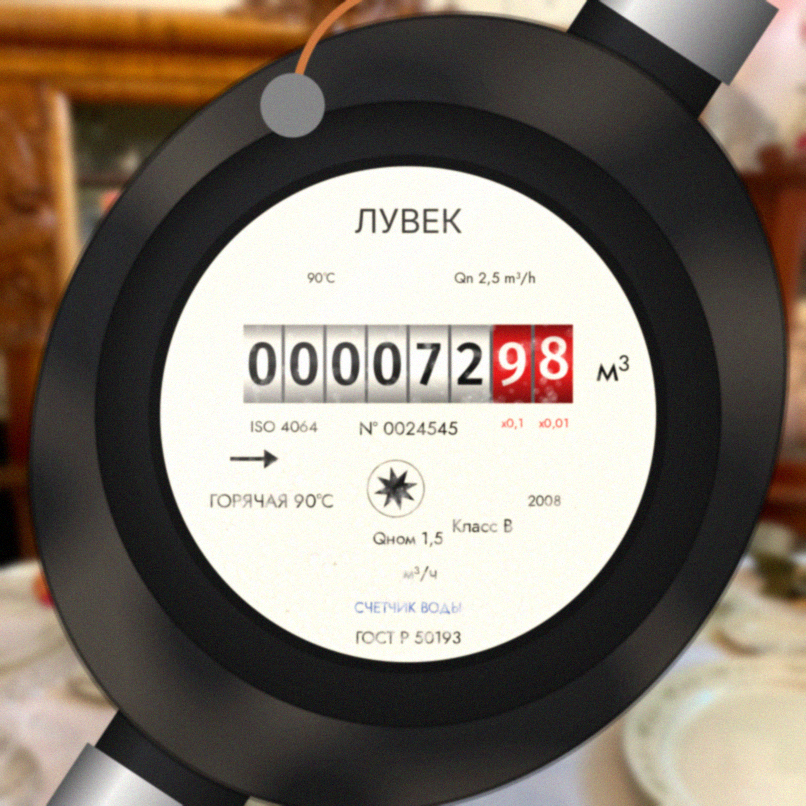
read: 72.98; m³
